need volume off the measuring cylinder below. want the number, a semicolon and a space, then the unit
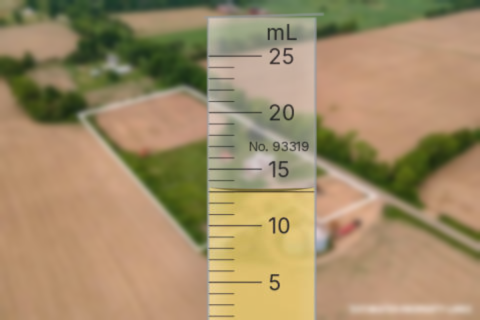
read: 13; mL
